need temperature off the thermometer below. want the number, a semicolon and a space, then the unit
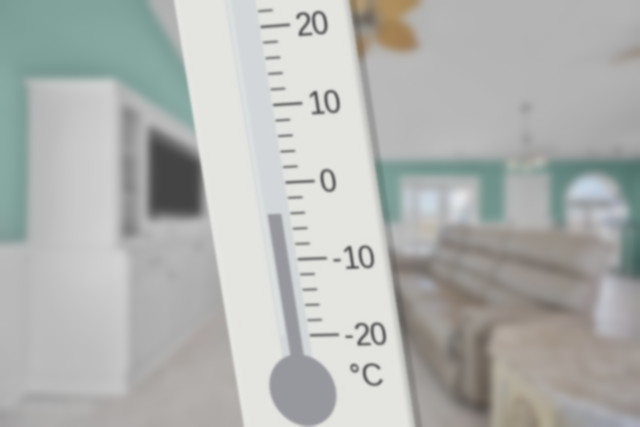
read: -4; °C
